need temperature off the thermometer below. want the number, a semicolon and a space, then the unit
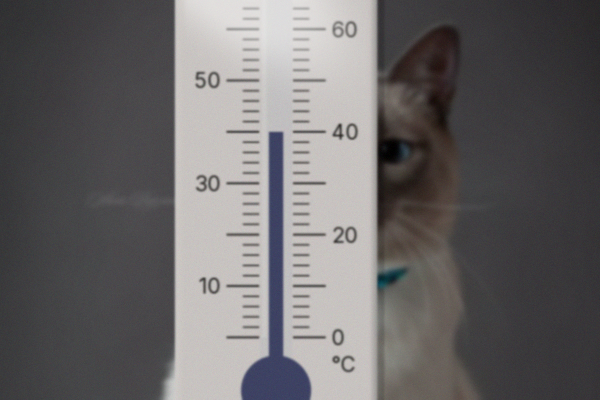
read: 40; °C
